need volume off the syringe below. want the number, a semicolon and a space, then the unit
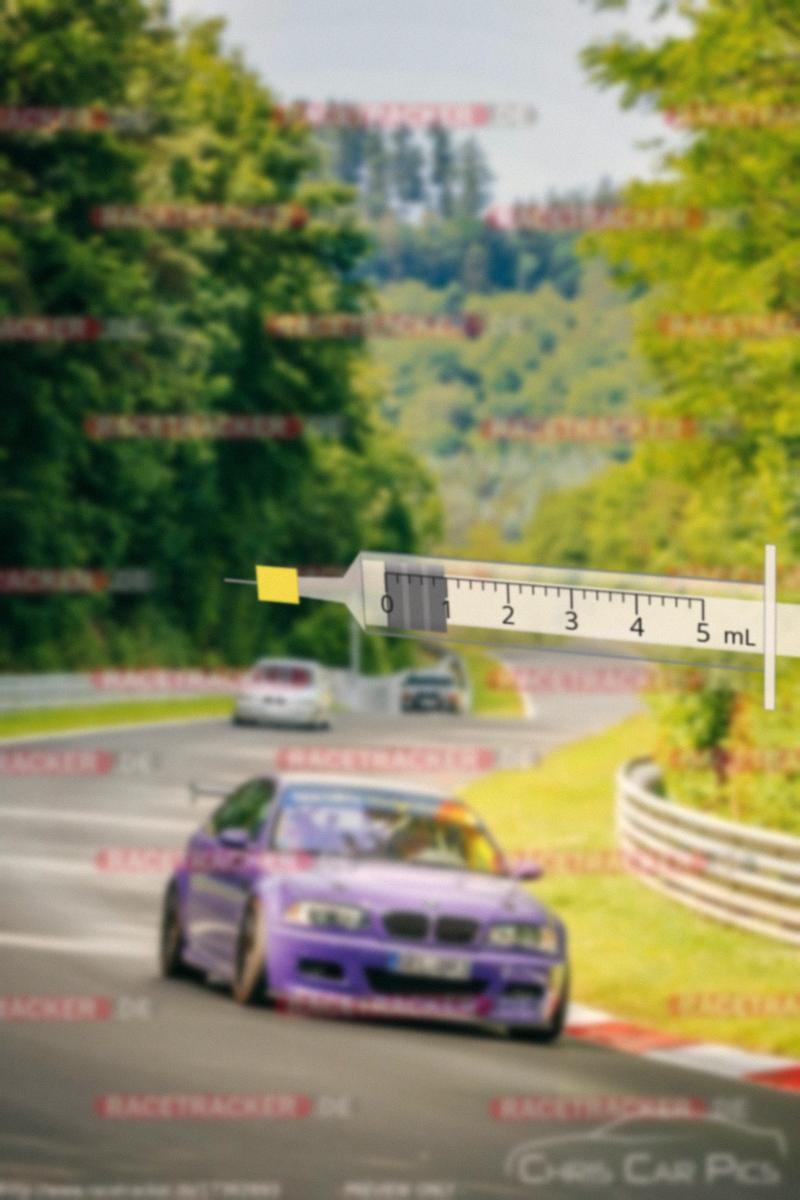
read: 0; mL
